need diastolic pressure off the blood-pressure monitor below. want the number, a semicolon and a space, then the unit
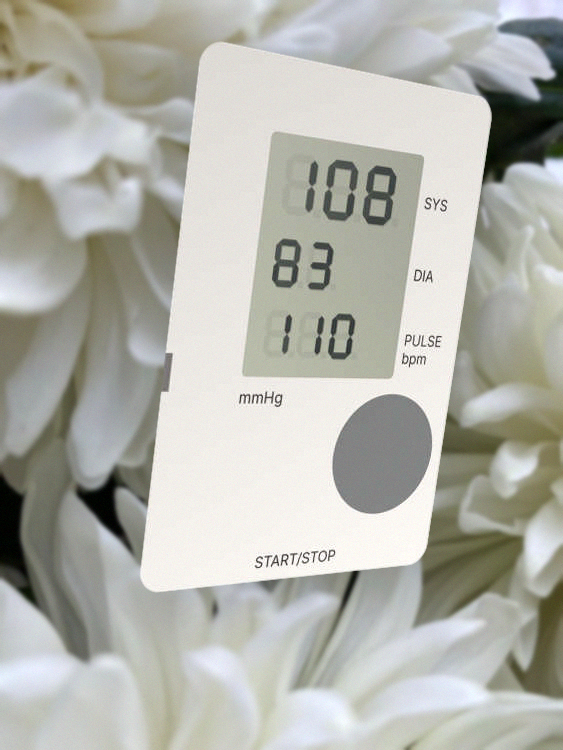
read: 83; mmHg
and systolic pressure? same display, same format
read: 108; mmHg
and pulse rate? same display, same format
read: 110; bpm
